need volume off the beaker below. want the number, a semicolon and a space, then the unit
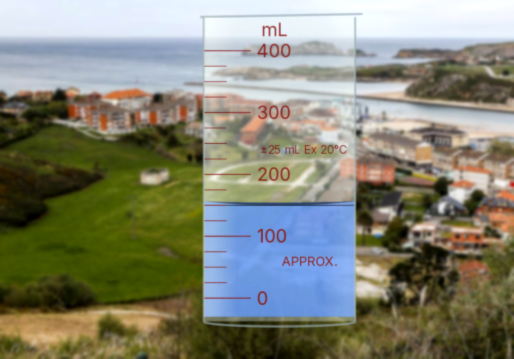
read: 150; mL
